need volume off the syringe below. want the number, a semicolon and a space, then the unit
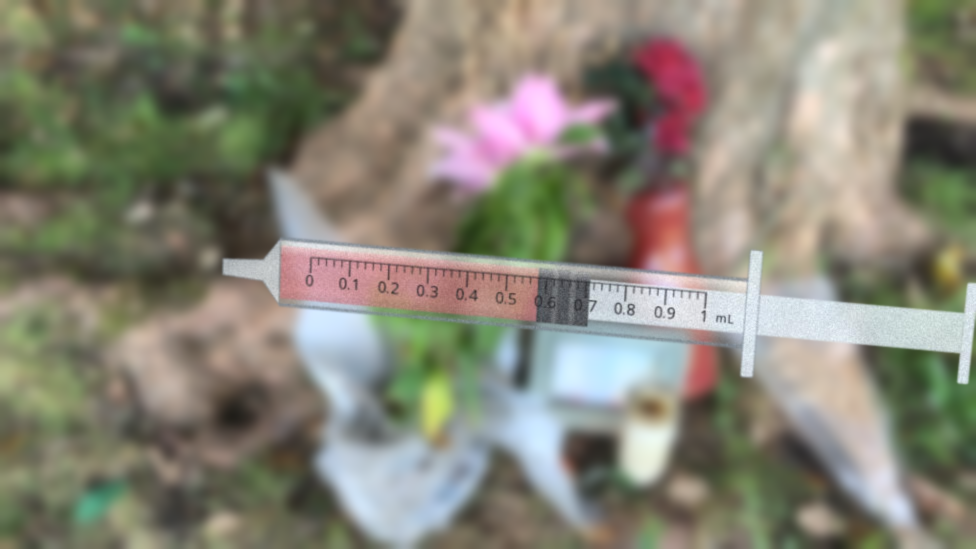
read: 0.58; mL
